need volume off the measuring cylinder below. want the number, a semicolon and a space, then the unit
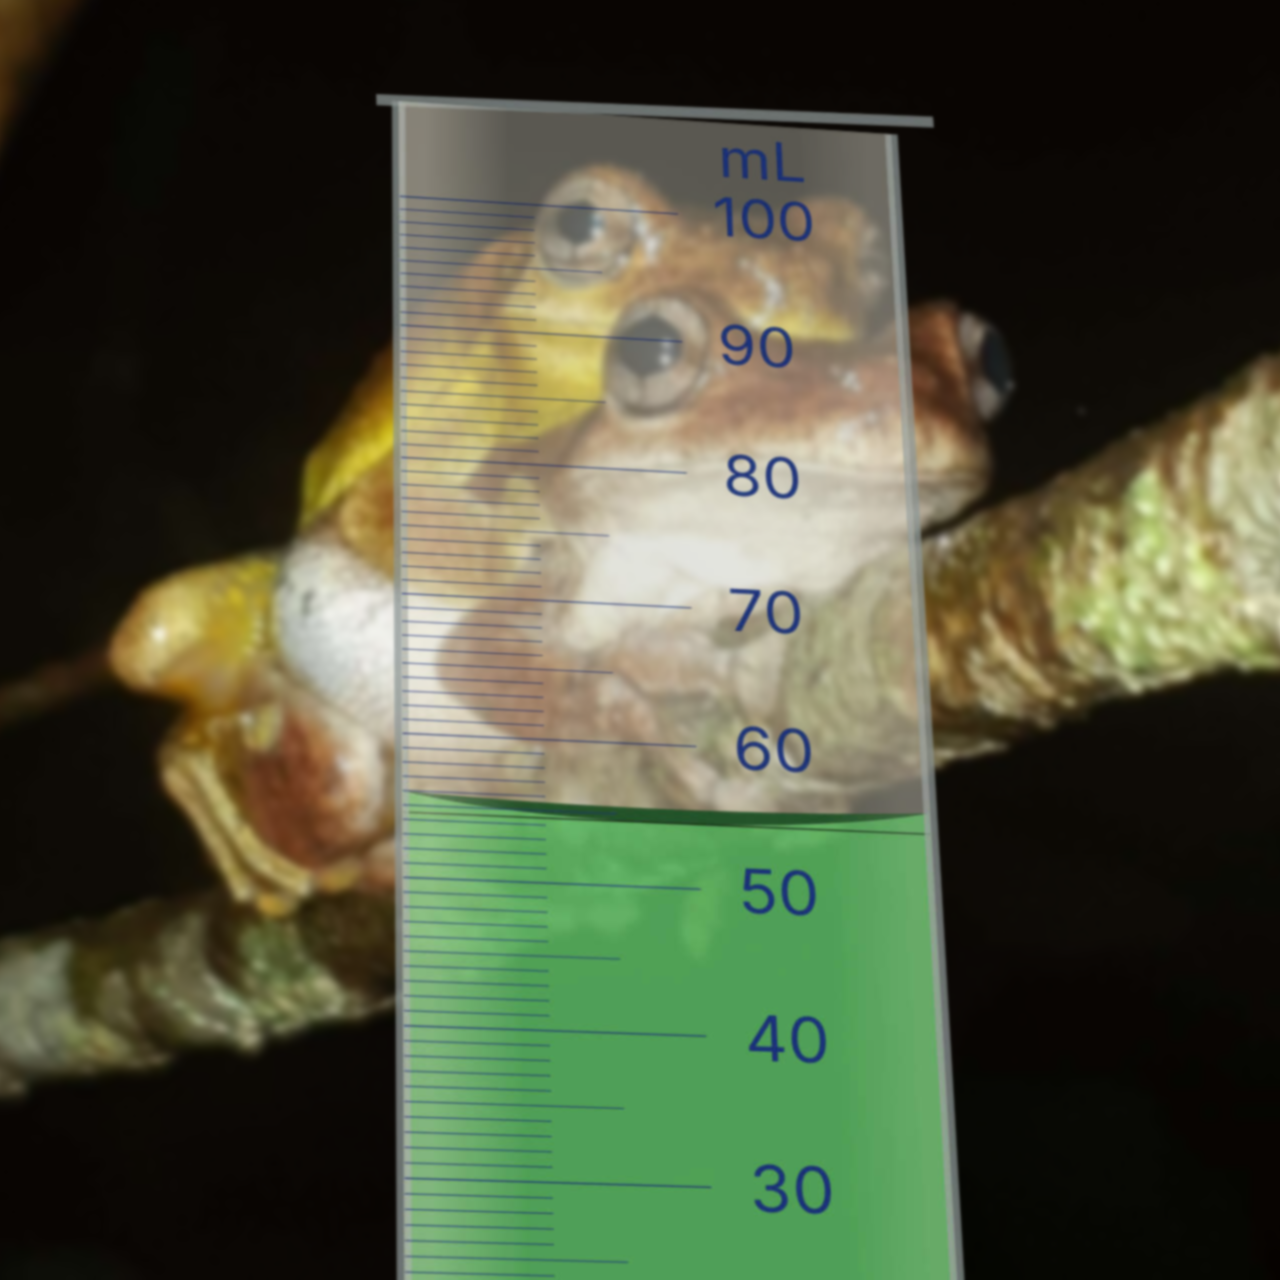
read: 54.5; mL
